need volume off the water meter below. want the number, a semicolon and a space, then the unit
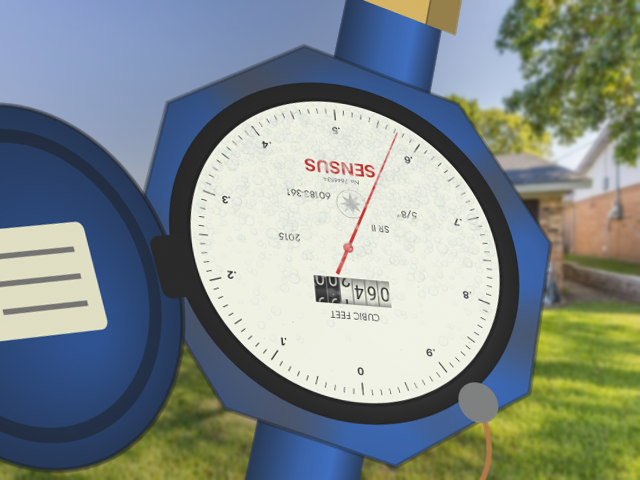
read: 64199.57; ft³
